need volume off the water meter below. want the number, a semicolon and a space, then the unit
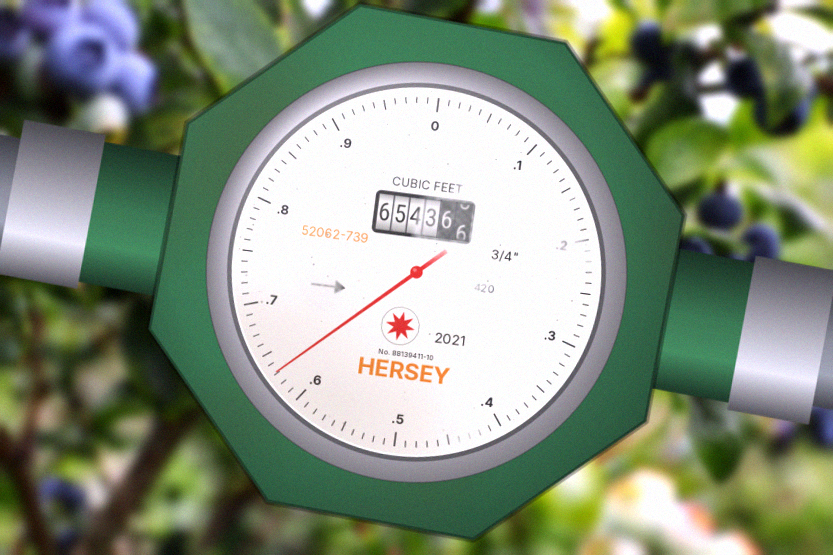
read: 654365.63; ft³
